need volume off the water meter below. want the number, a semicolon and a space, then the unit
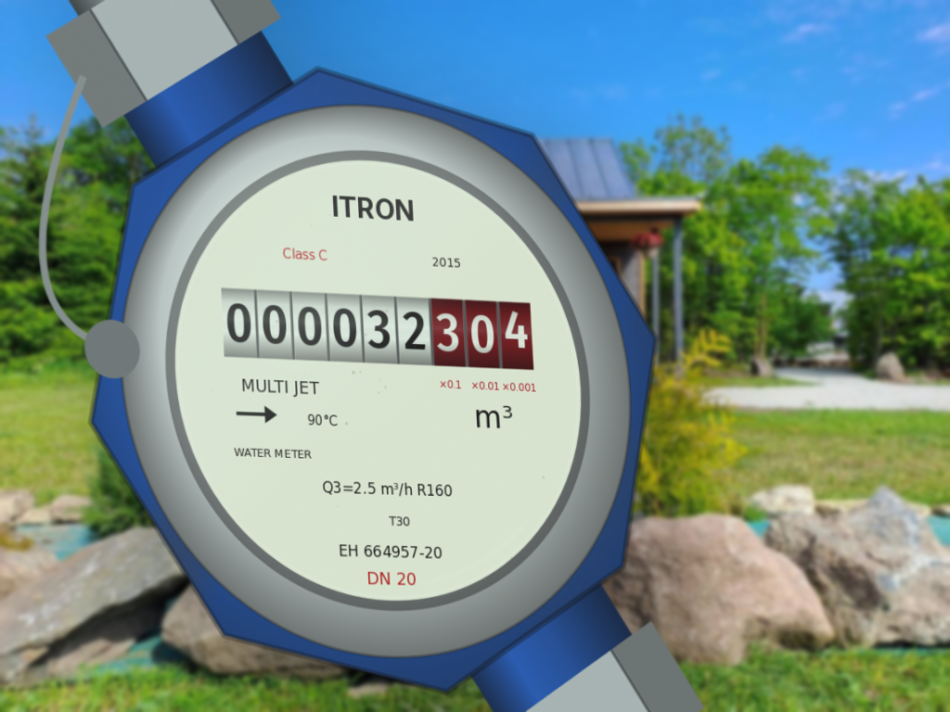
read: 32.304; m³
